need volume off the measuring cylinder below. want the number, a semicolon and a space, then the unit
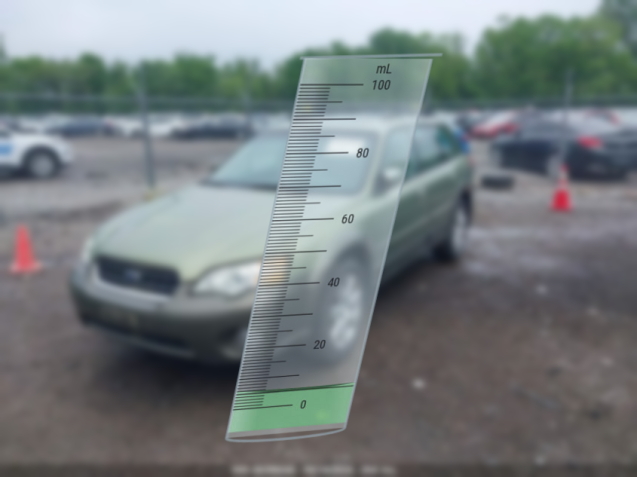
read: 5; mL
